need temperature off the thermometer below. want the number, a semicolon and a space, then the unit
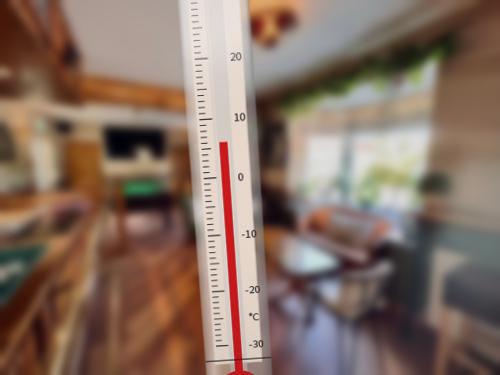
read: 6; °C
